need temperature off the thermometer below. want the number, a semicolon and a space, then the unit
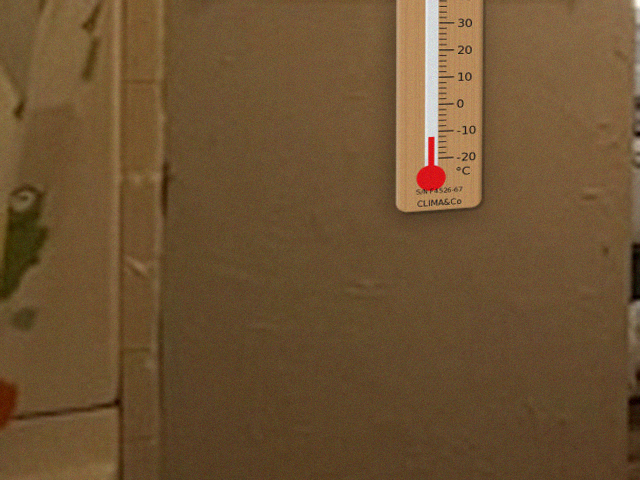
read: -12; °C
